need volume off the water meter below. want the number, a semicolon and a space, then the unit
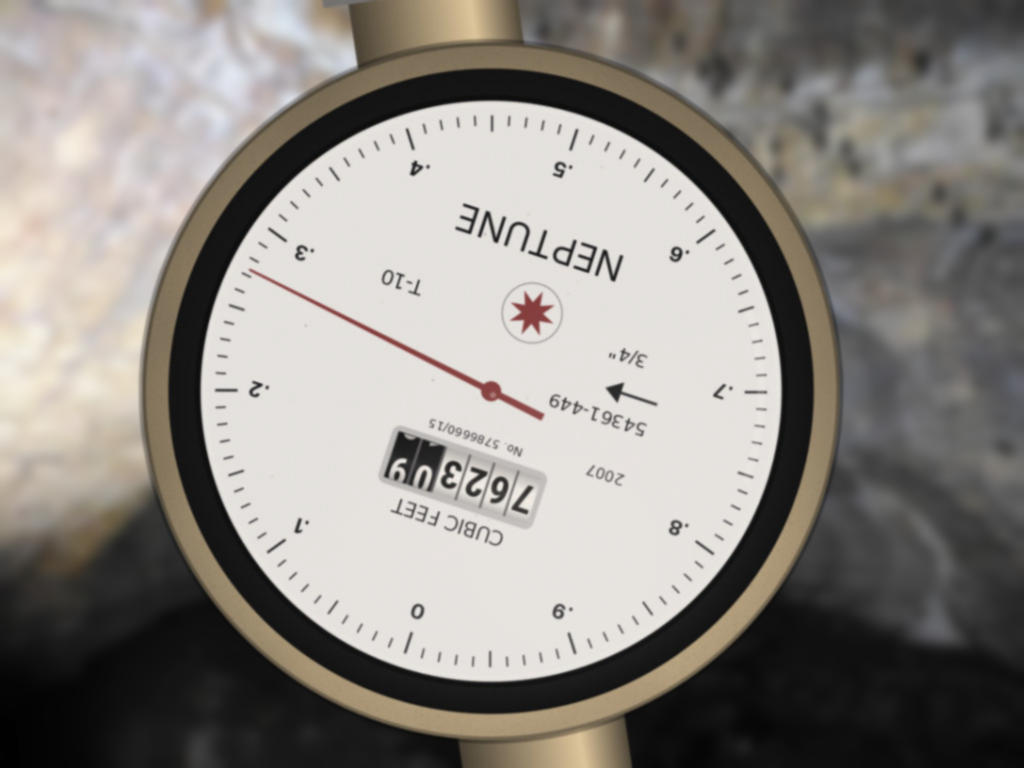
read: 762309.27; ft³
